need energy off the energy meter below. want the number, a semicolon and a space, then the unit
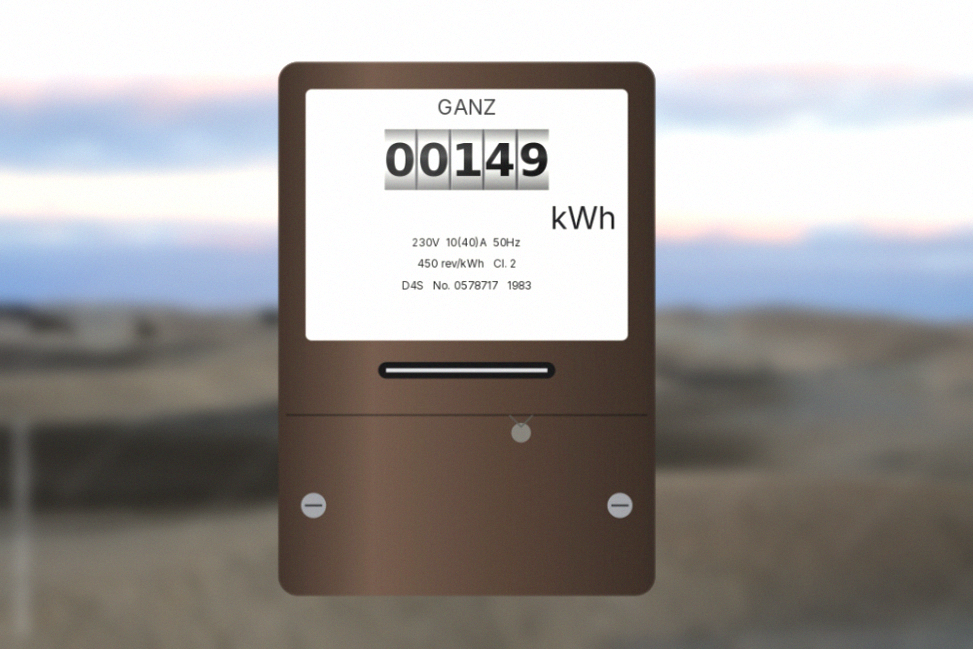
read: 149; kWh
